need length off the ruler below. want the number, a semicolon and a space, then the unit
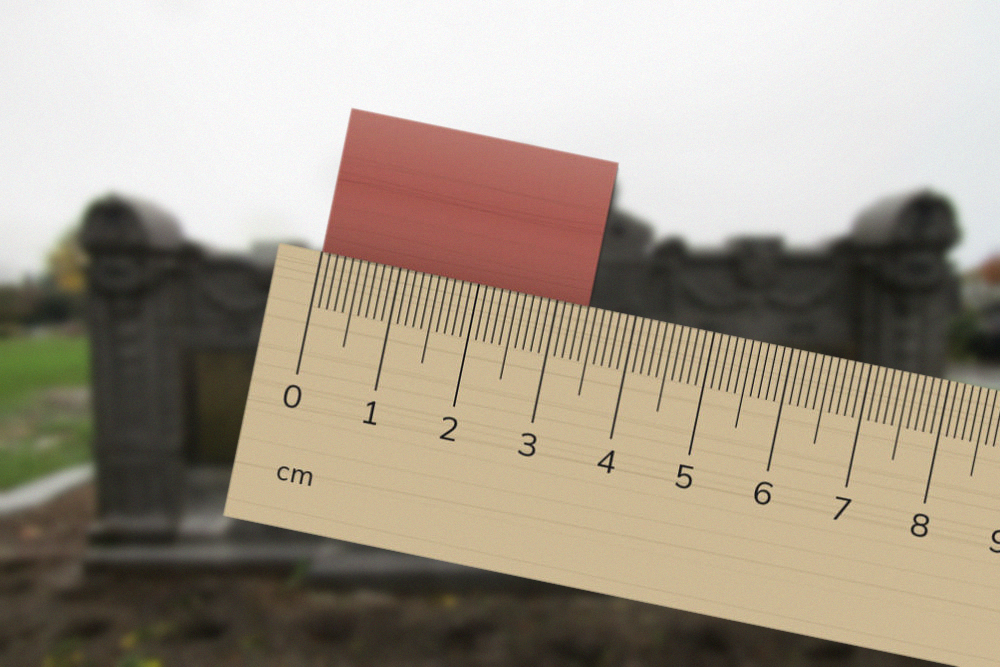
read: 3.4; cm
